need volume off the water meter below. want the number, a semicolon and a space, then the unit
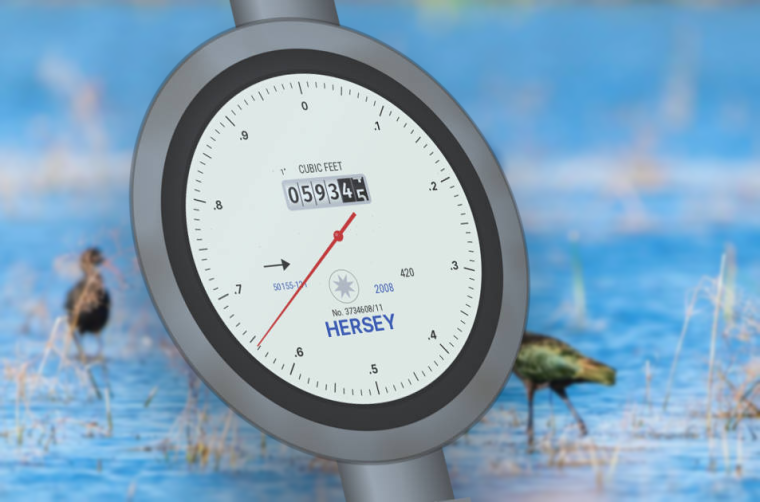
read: 59344.64; ft³
